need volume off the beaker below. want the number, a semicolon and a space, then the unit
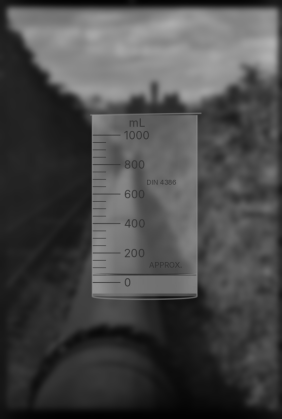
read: 50; mL
